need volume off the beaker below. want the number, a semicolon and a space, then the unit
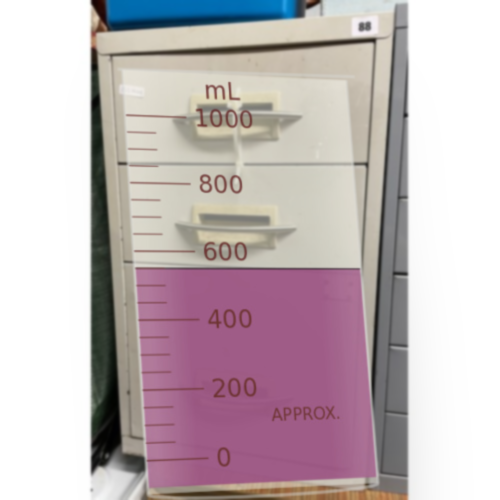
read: 550; mL
